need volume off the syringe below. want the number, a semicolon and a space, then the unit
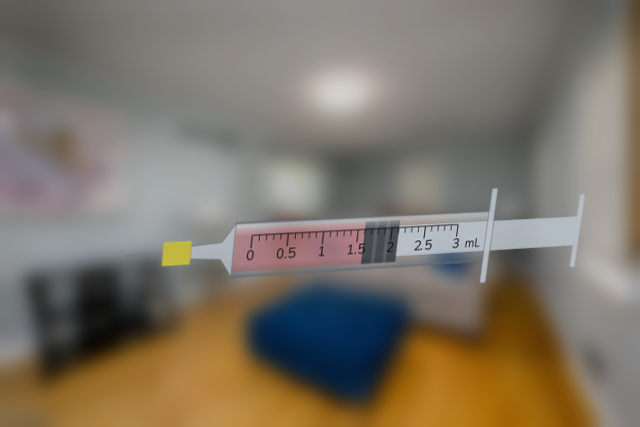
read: 1.6; mL
